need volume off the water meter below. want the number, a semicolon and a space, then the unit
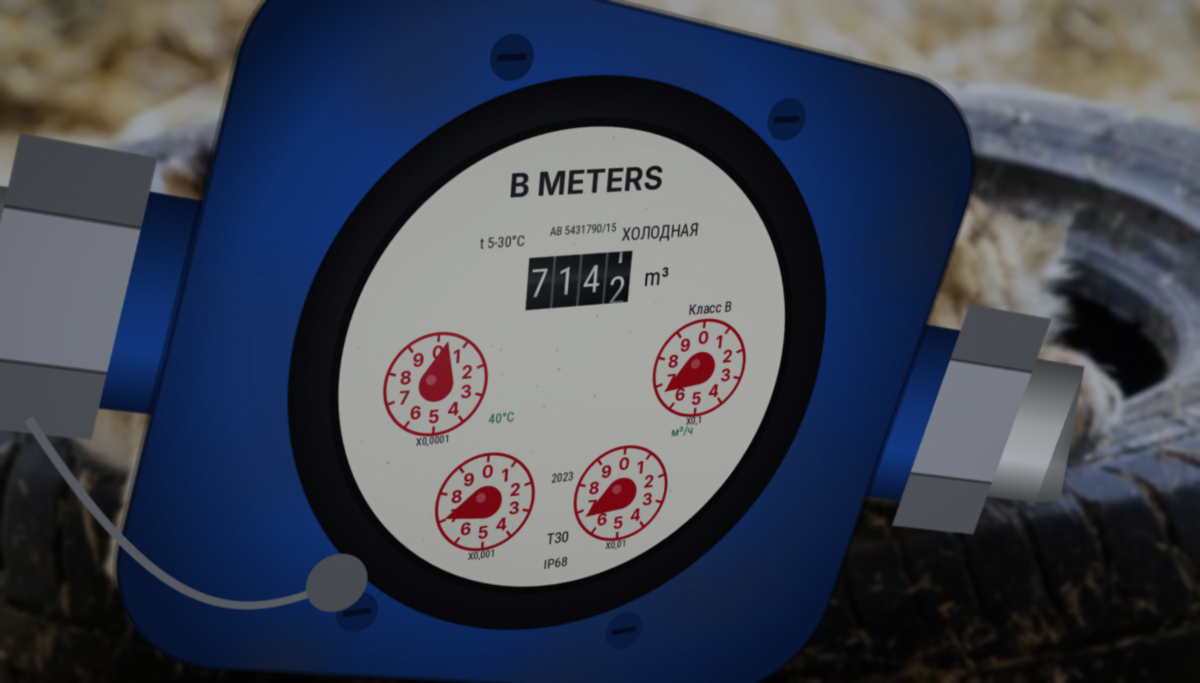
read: 7141.6670; m³
